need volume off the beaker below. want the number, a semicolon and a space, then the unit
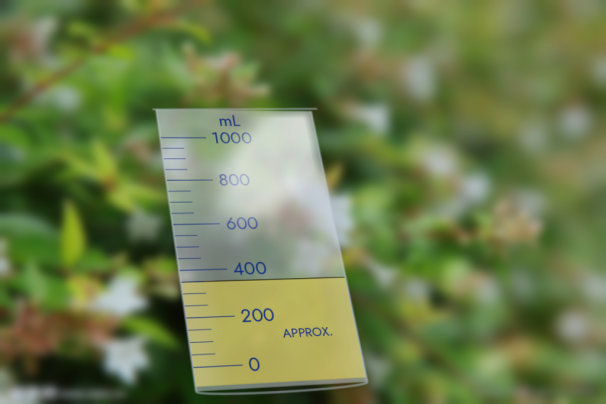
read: 350; mL
